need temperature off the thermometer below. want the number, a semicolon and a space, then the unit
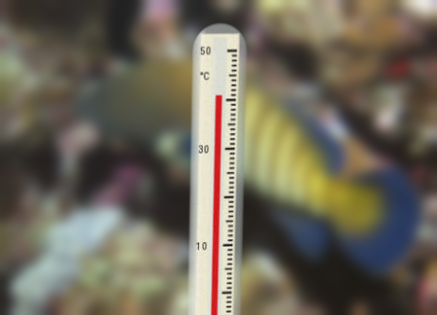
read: 41; °C
